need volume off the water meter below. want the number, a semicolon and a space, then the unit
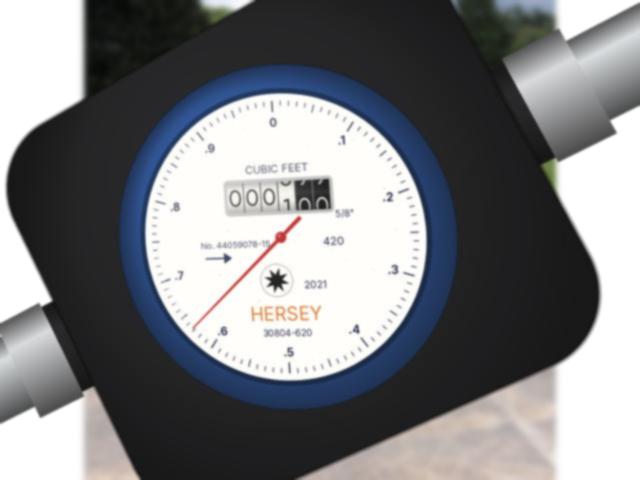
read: 99.63; ft³
